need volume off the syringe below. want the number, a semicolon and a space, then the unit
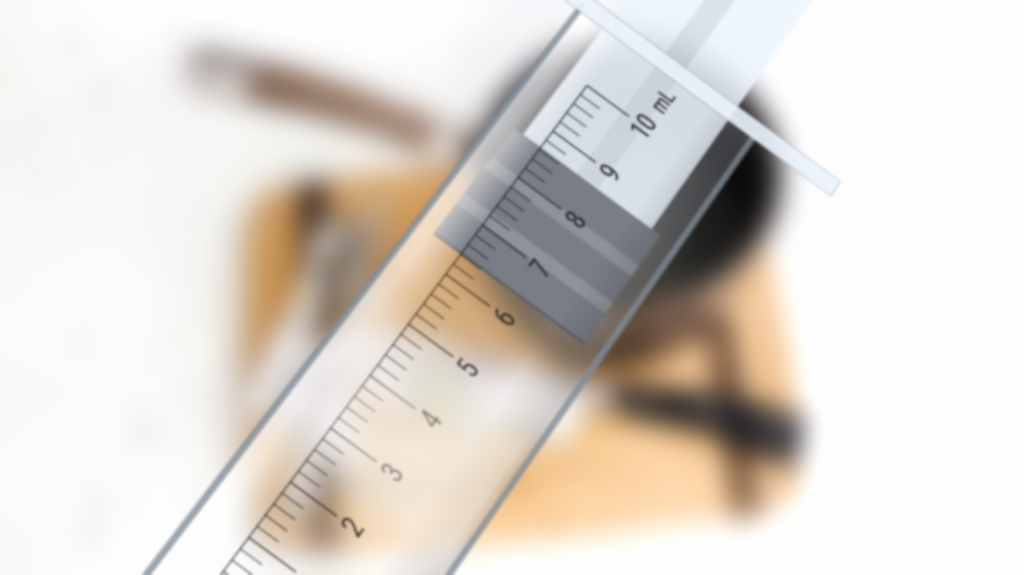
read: 6.4; mL
